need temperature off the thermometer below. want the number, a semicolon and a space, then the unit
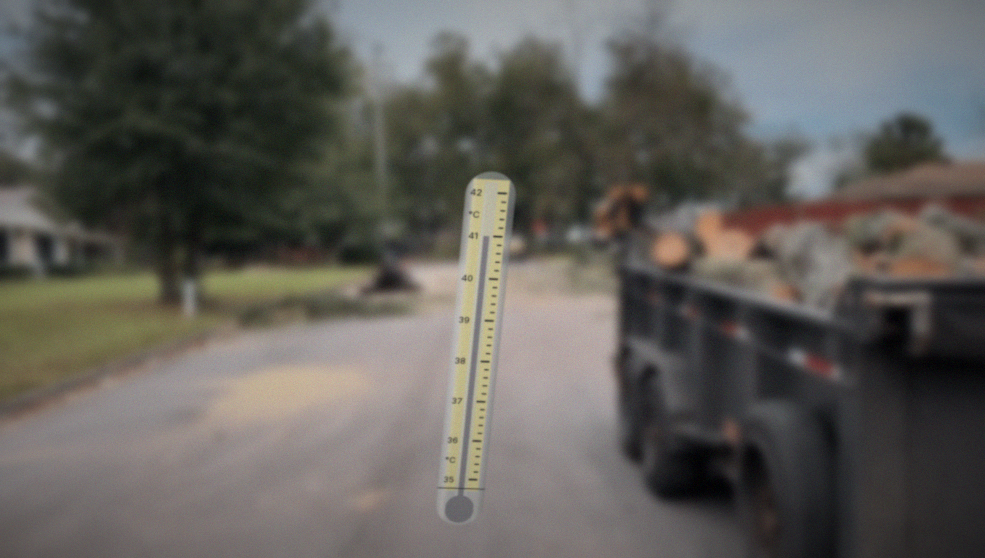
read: 41; °C
